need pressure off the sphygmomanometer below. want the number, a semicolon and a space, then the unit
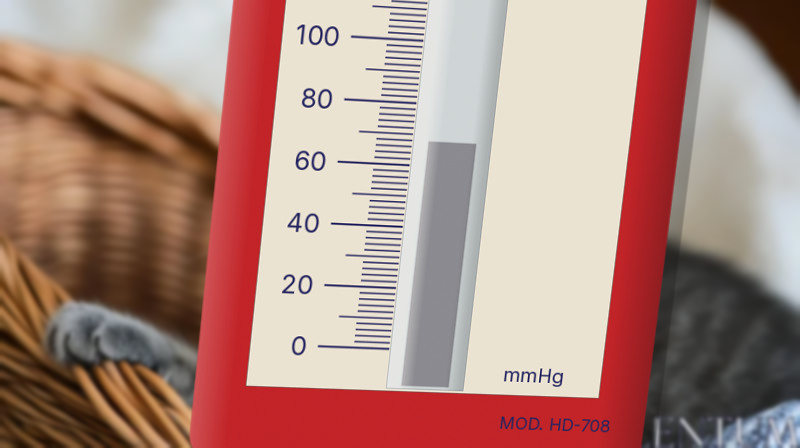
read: 68; mmHg
